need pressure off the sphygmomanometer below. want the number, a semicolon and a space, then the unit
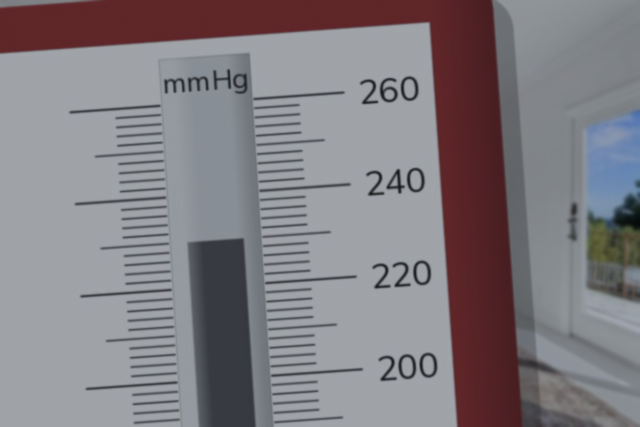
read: 230; mmHg
